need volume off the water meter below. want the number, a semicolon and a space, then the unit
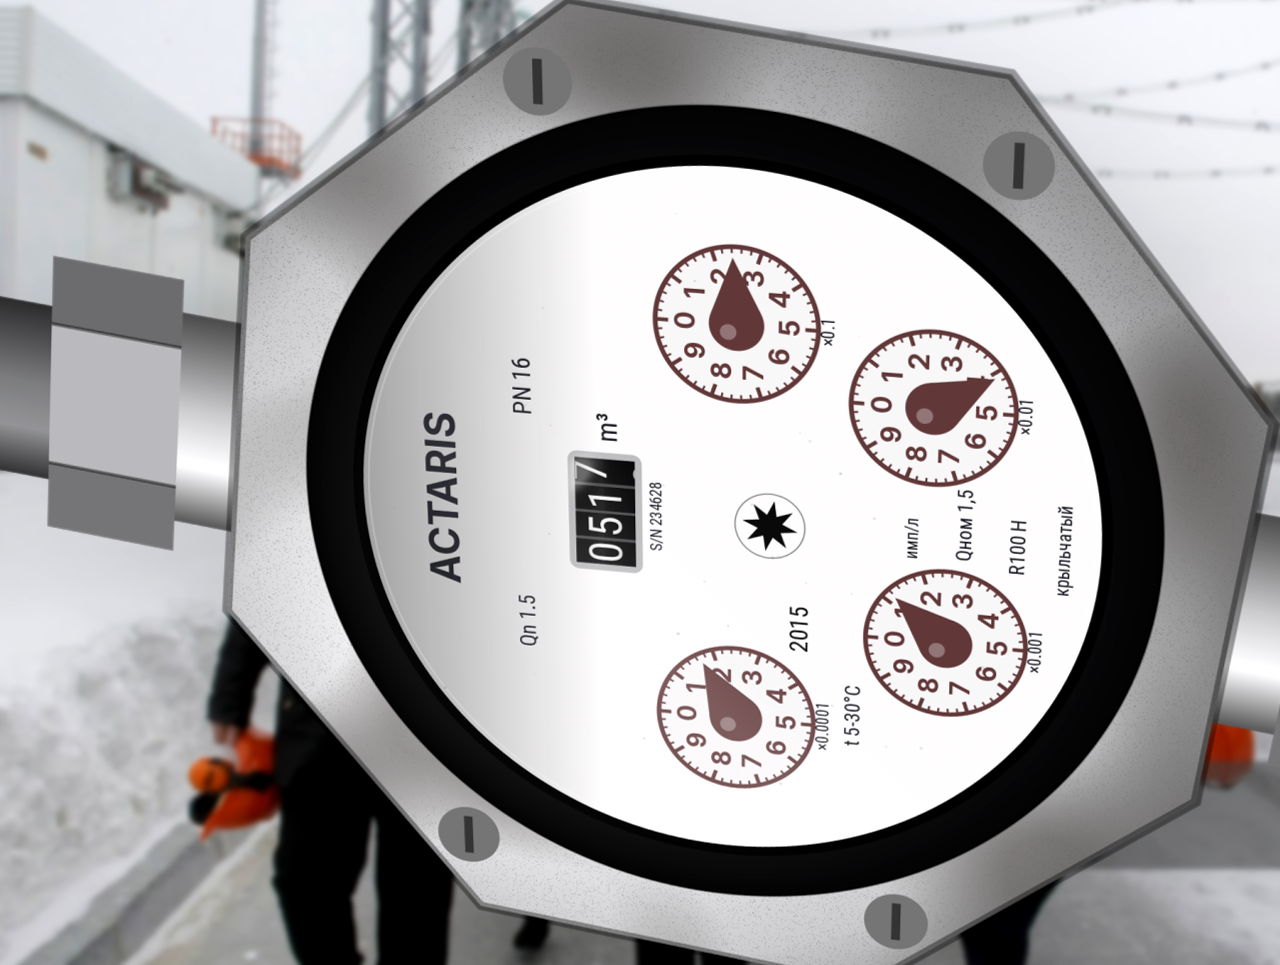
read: 517.2411; m³
